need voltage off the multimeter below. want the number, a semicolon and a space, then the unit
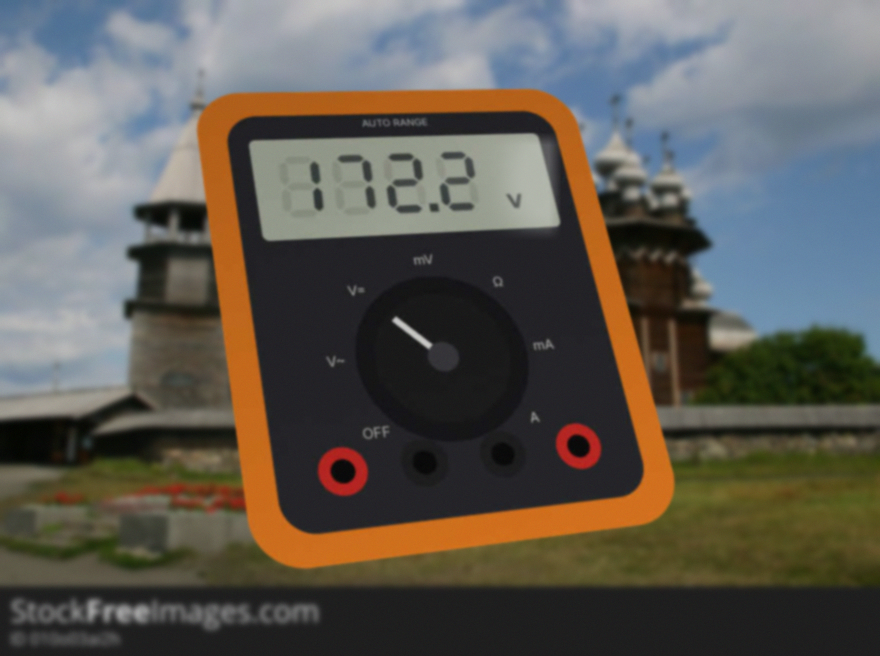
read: 172.2; V
